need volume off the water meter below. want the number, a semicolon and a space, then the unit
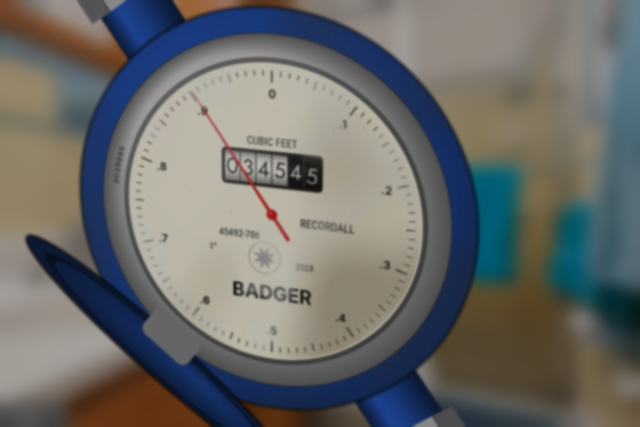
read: 34544.90; ft³
